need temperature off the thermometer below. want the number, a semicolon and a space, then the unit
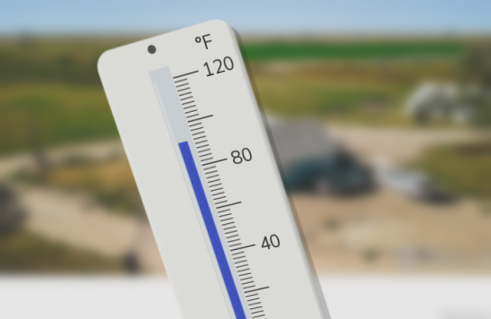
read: 92; °F
